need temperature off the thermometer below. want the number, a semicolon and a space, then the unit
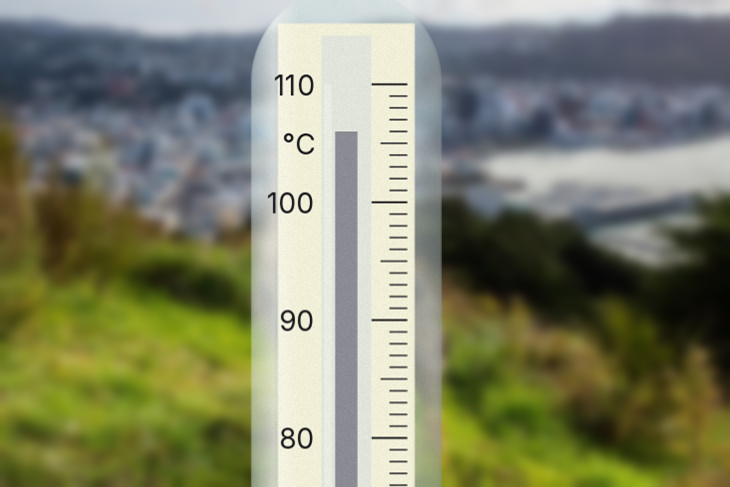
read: 106; °C
